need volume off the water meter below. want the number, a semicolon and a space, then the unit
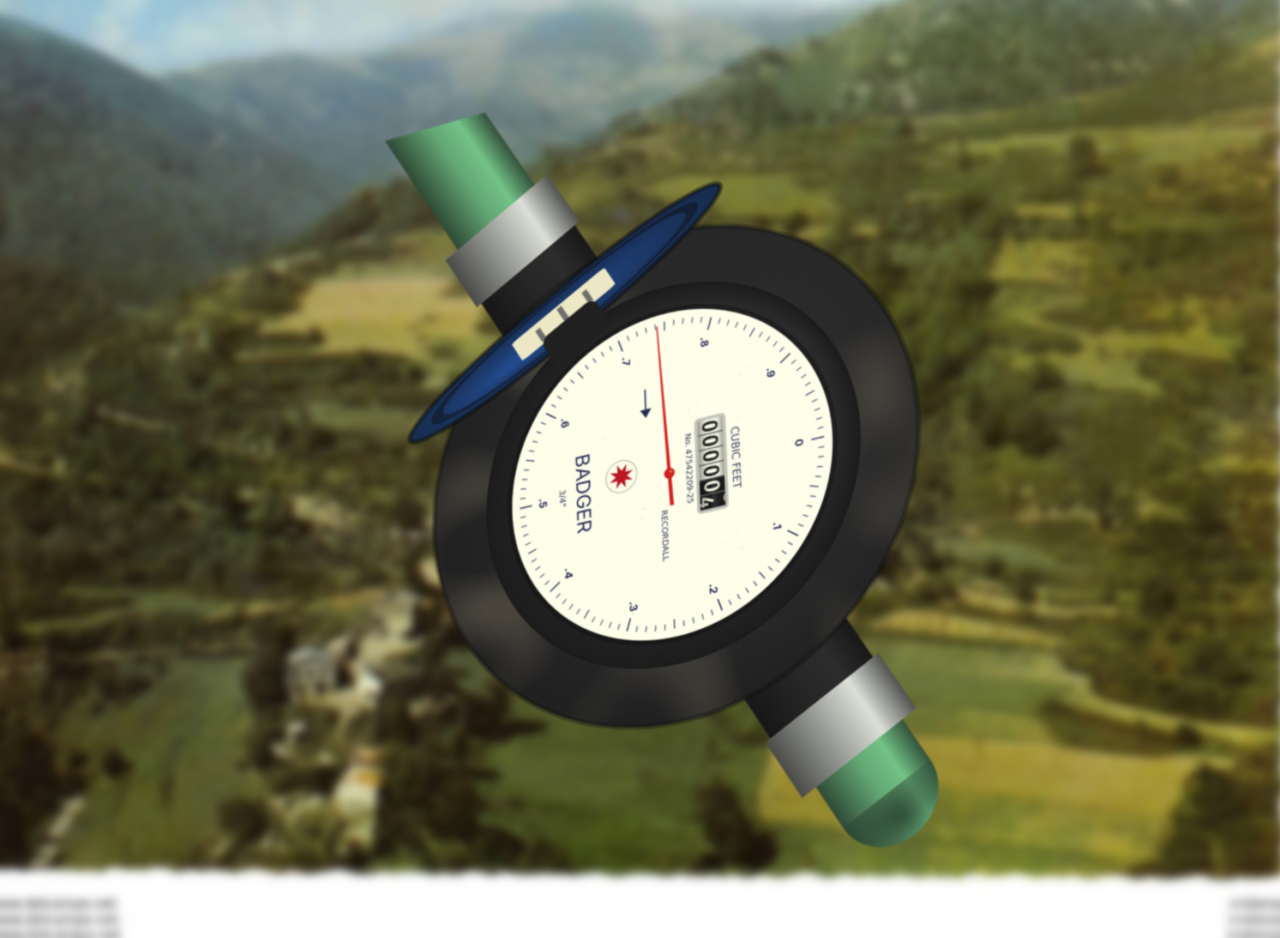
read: 3.74; ft³
